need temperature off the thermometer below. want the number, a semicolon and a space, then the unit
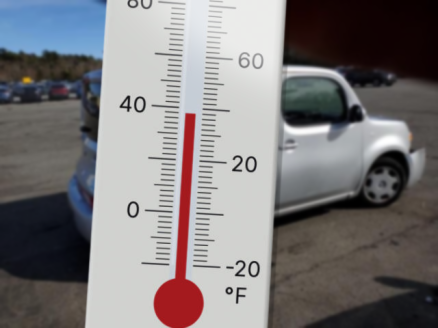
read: 38; °F
